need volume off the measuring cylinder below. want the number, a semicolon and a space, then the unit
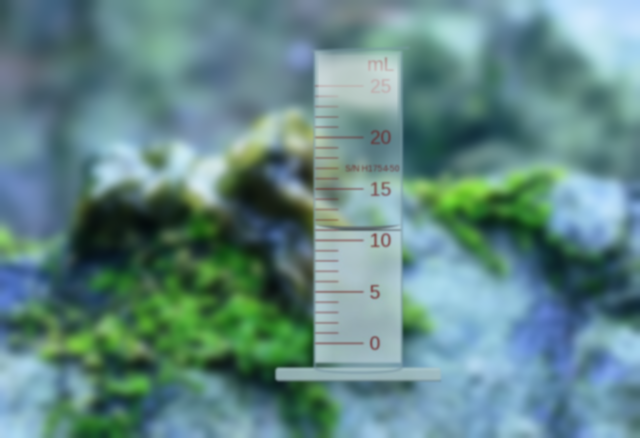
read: 11; mL
